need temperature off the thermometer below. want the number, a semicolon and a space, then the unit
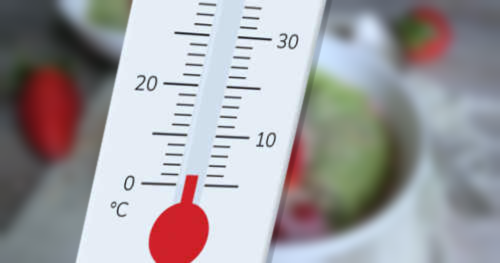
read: 2; °C
